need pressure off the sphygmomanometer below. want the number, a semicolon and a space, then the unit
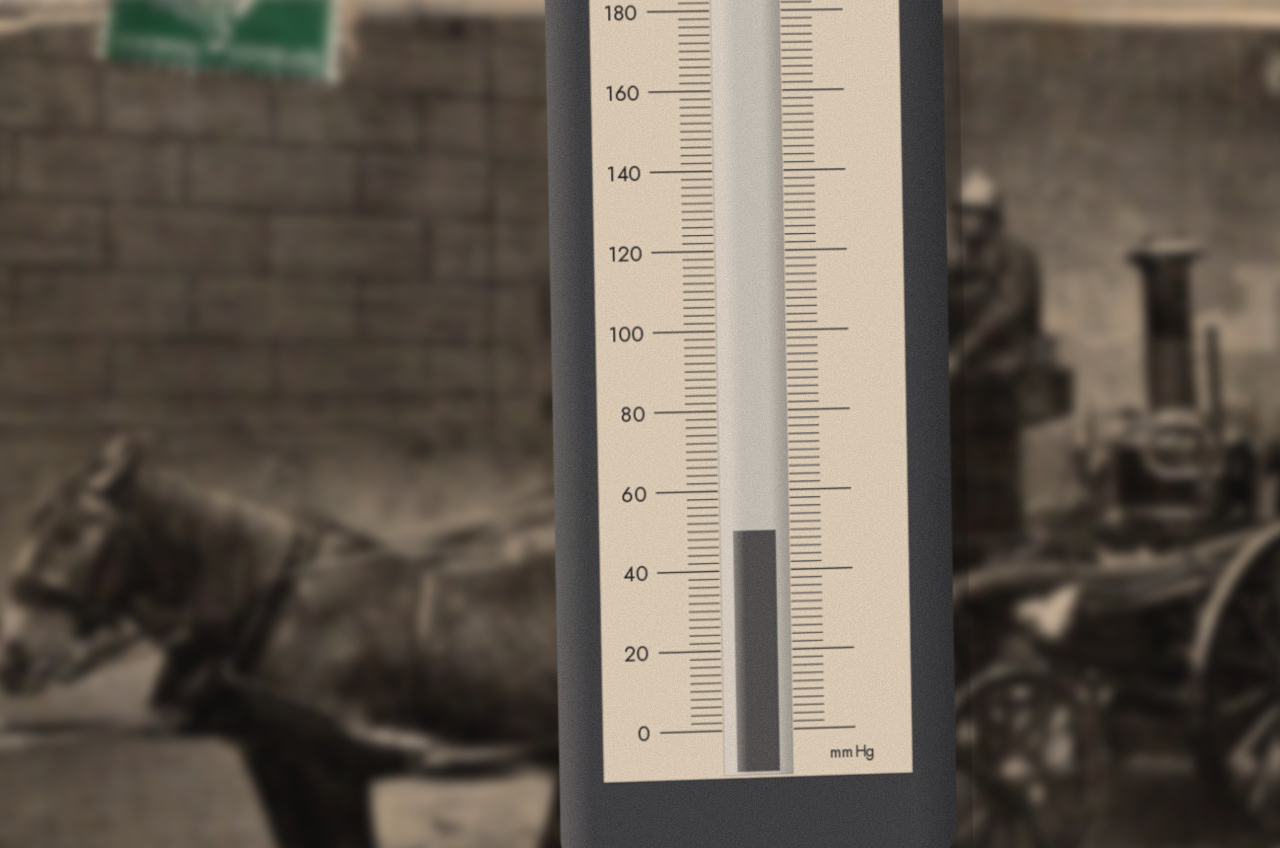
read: 50; mmHg
